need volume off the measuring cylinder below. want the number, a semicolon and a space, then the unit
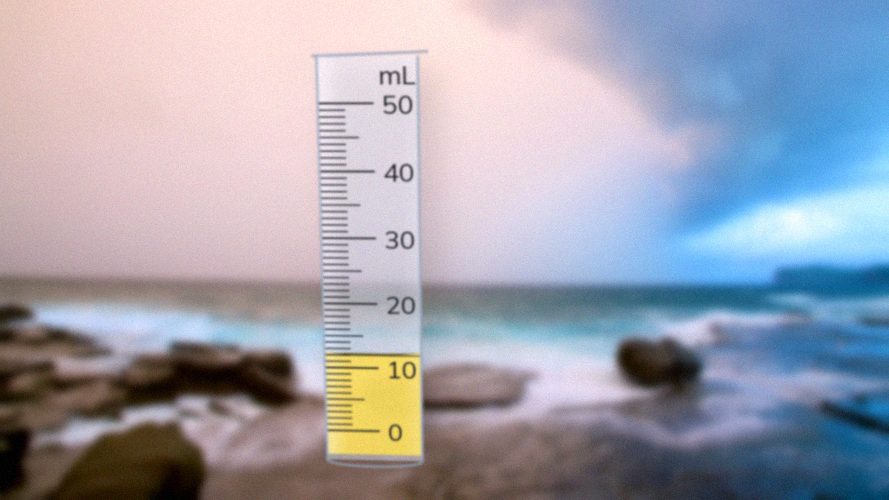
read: 12; mL
